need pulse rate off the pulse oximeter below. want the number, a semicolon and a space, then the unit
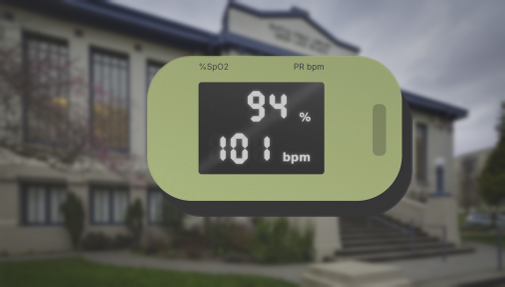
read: 101; bpm
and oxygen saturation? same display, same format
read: 94; %
